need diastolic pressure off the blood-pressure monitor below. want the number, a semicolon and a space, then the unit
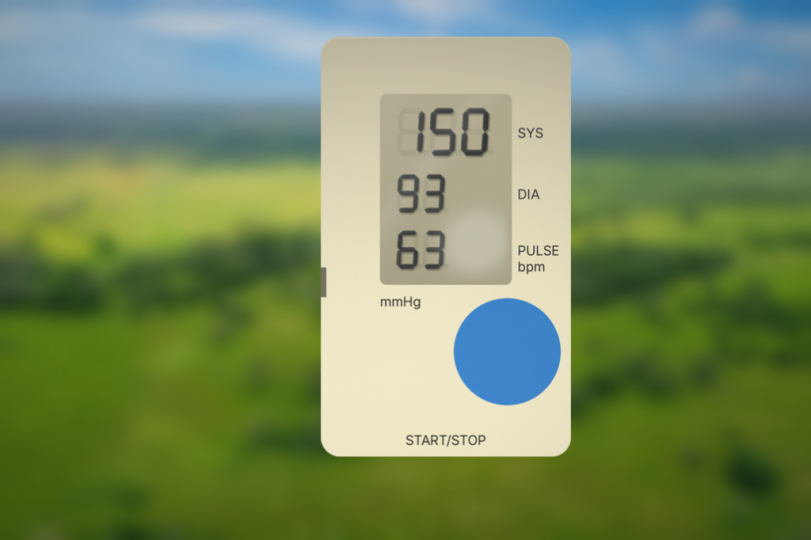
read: 93; mmHg
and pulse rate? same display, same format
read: 63; bpm
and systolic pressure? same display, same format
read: 150; mmHg
